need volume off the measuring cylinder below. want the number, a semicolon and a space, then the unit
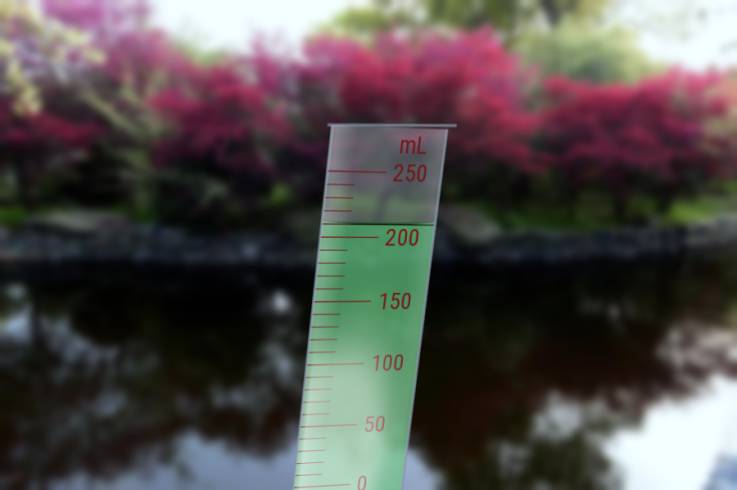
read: 210; mL
